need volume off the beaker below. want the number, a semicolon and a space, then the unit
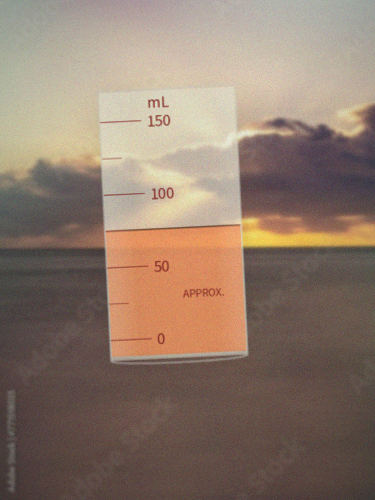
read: 75; mL
